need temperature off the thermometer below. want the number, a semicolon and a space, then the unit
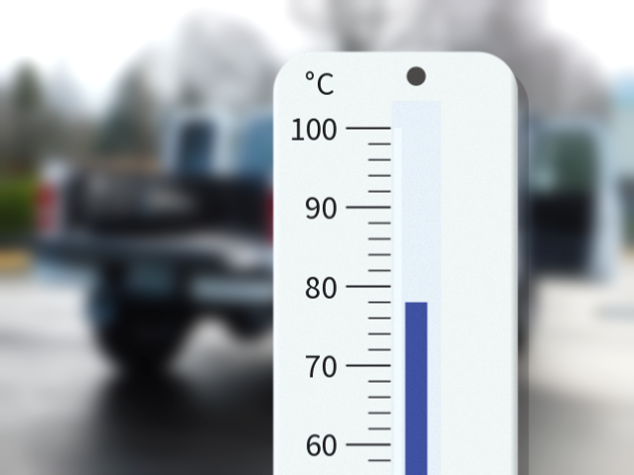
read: 78; °C
